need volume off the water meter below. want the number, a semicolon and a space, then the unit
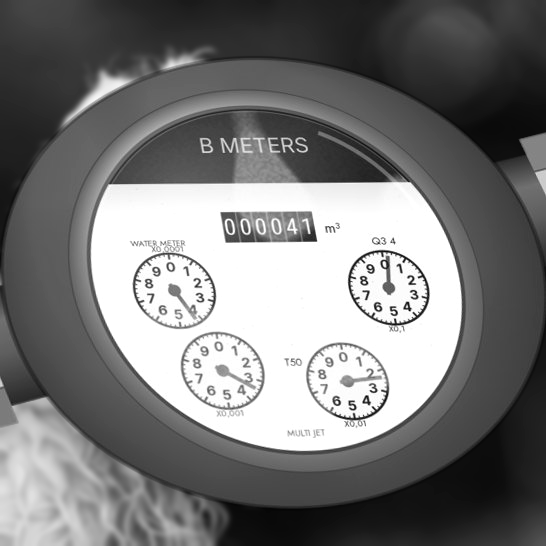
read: 41.0234; m³
